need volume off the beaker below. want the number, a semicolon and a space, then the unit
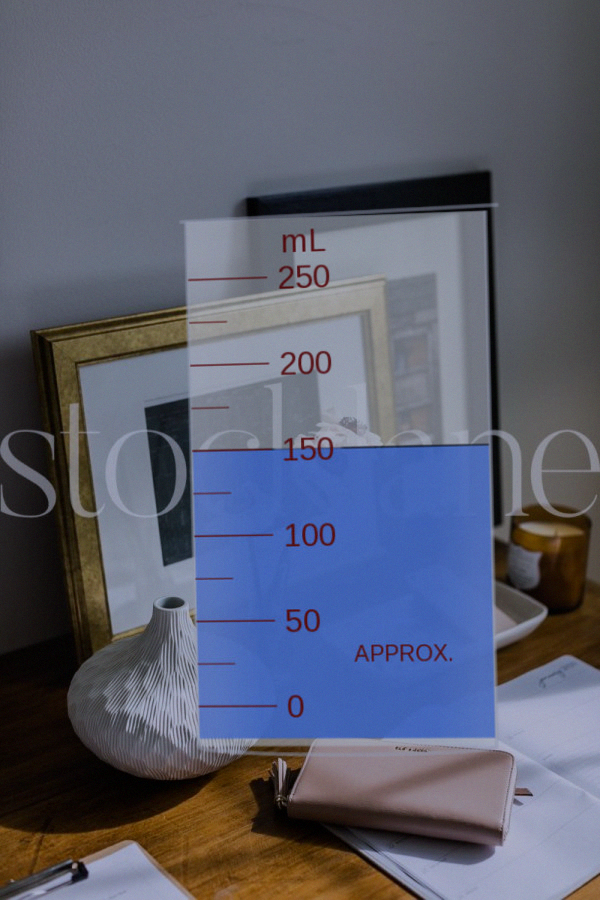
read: 150; mL
